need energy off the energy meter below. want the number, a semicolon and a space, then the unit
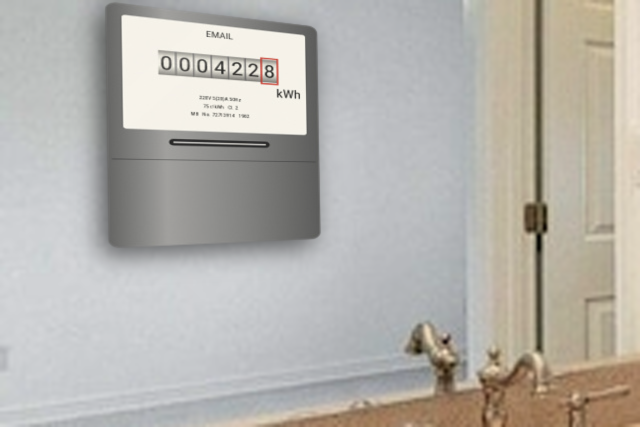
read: 422.8; kWh
